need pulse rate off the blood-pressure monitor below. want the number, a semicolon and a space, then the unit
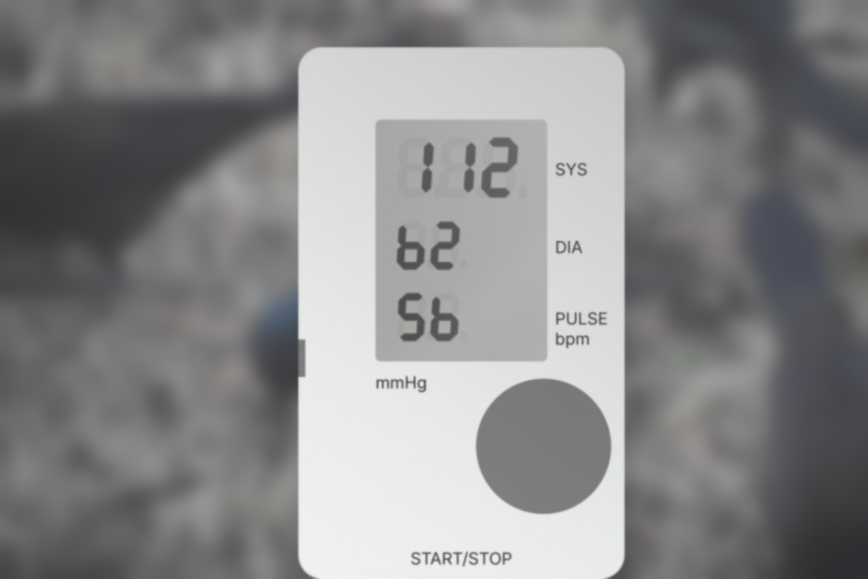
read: 56; bpm
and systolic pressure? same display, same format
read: 112; mmHg
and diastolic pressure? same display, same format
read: 62; mmHg
